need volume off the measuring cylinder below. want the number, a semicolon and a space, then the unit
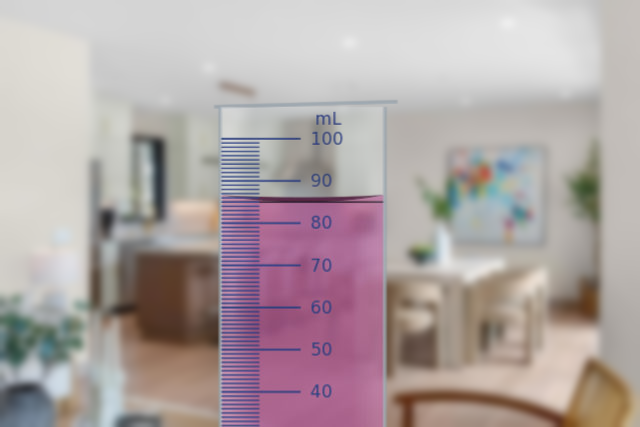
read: 85; mL
